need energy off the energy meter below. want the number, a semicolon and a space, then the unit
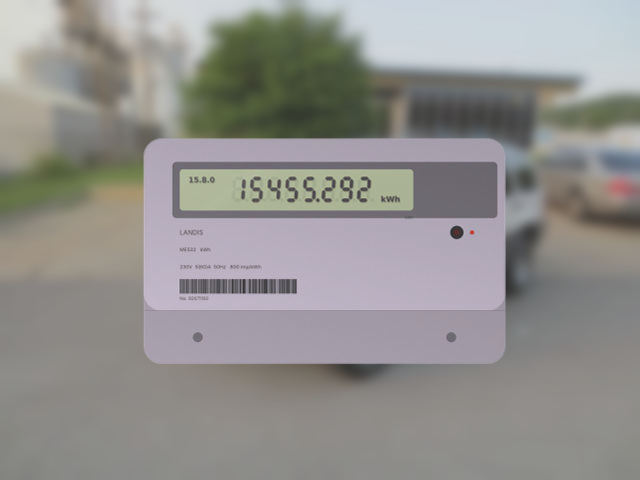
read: 15455.292; kWh
